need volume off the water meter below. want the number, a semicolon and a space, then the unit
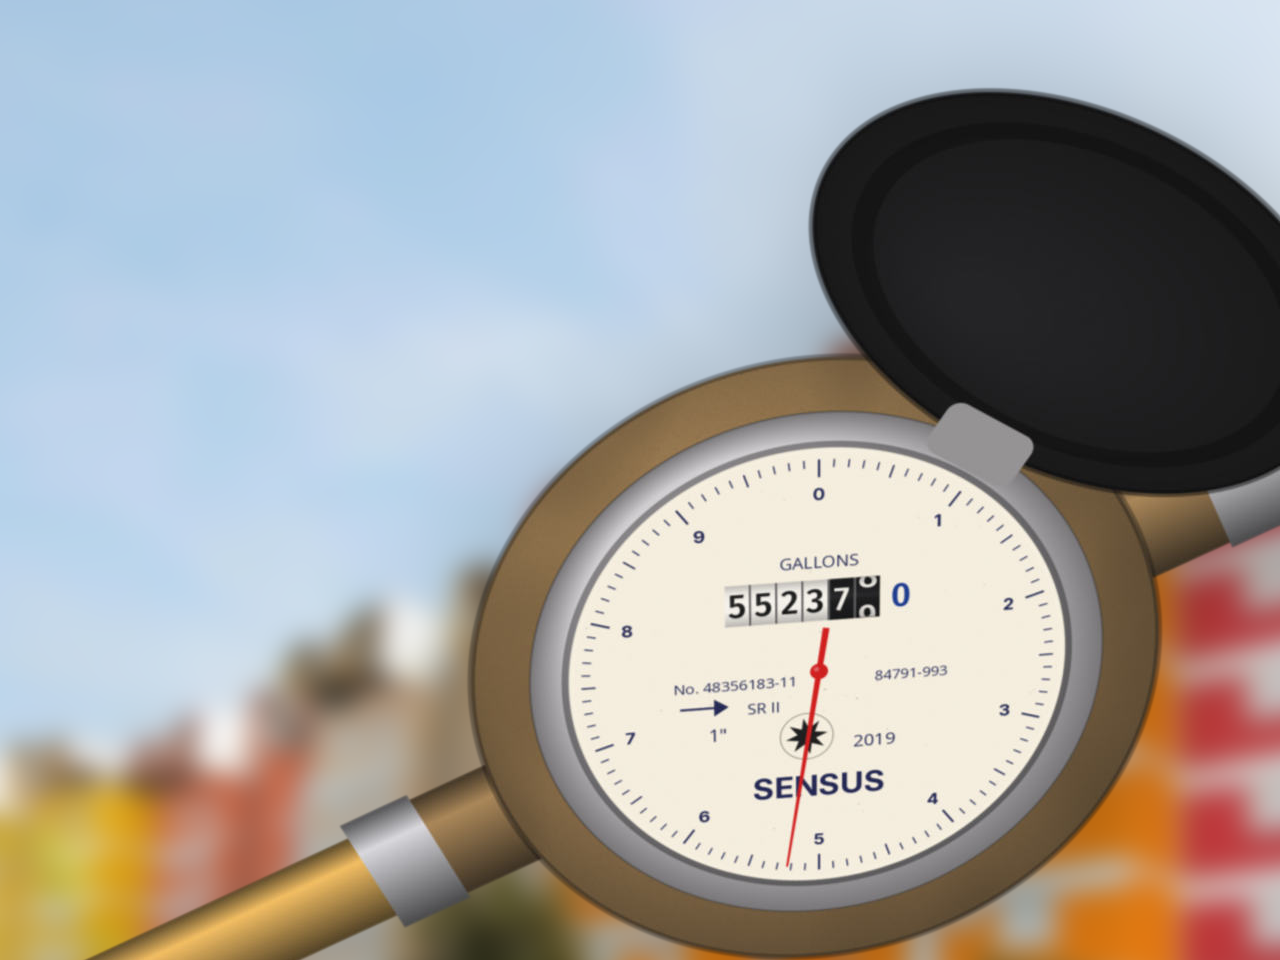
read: 5523785.2; gal
